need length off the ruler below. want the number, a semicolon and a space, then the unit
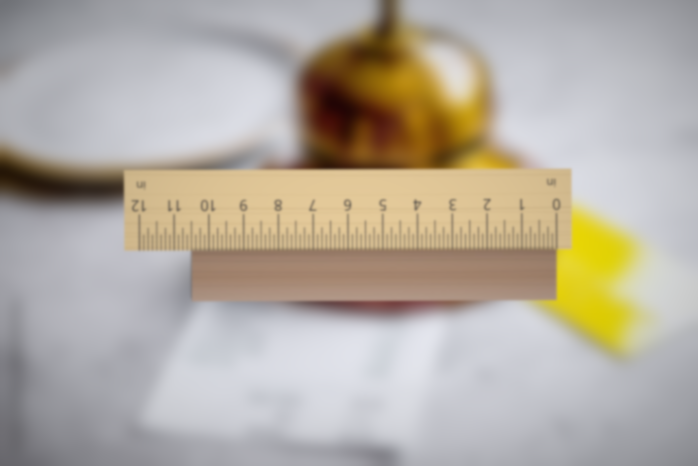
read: 10.5; in
